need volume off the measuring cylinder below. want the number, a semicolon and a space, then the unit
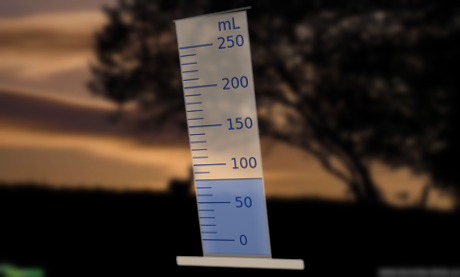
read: 80; mL
